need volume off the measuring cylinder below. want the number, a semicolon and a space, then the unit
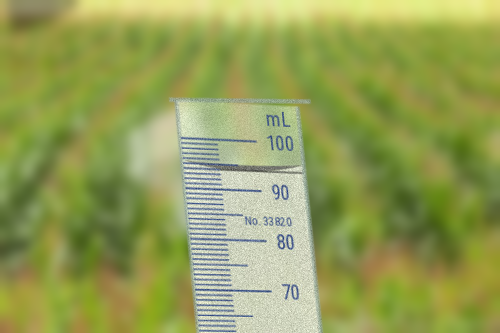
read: 94; mL
